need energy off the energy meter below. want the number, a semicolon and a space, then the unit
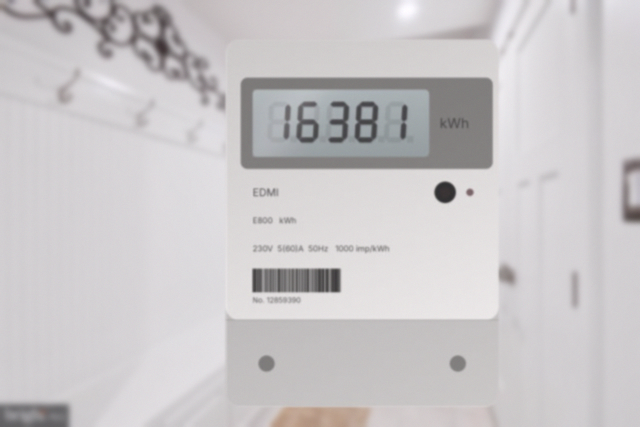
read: 16381; kWh
